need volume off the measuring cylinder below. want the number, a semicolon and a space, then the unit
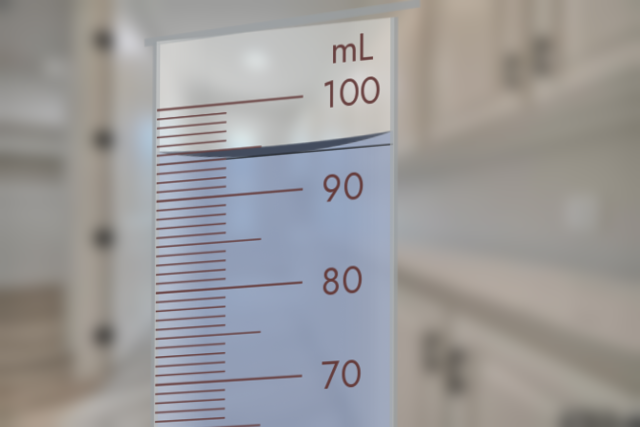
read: 94; mL
